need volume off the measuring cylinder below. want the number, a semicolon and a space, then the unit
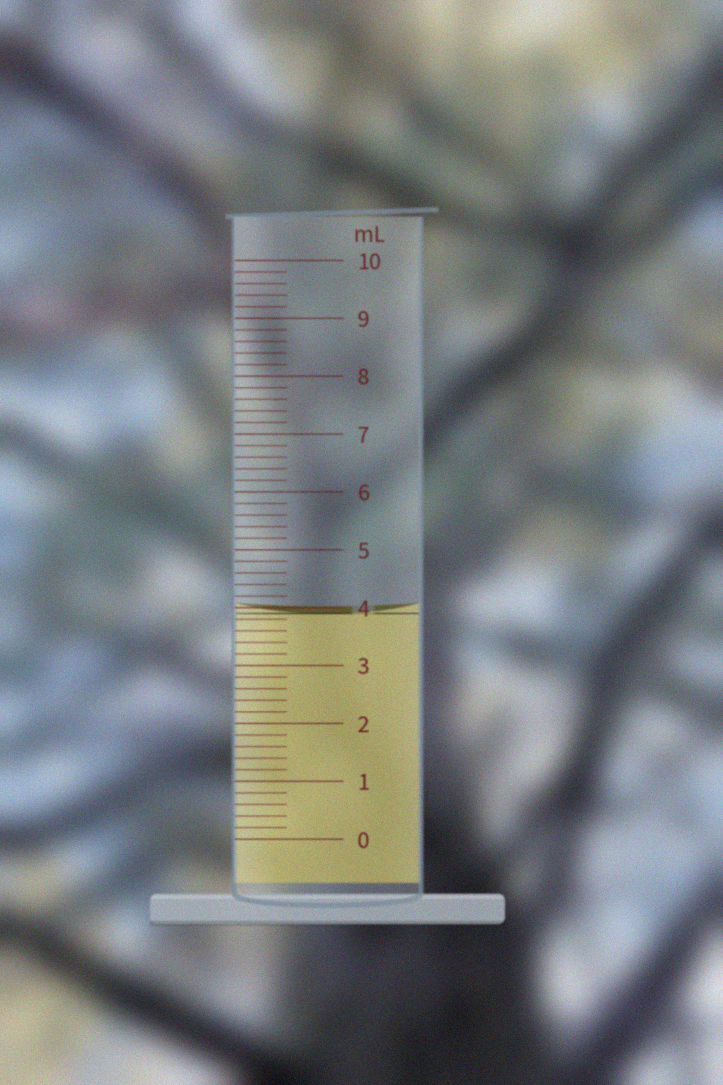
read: 3.9; mL
